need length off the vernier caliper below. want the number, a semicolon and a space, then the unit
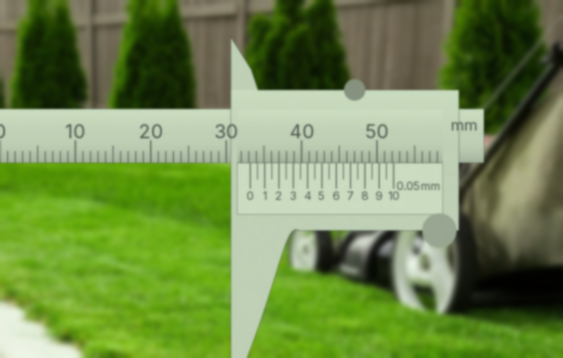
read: 33.2; mm
